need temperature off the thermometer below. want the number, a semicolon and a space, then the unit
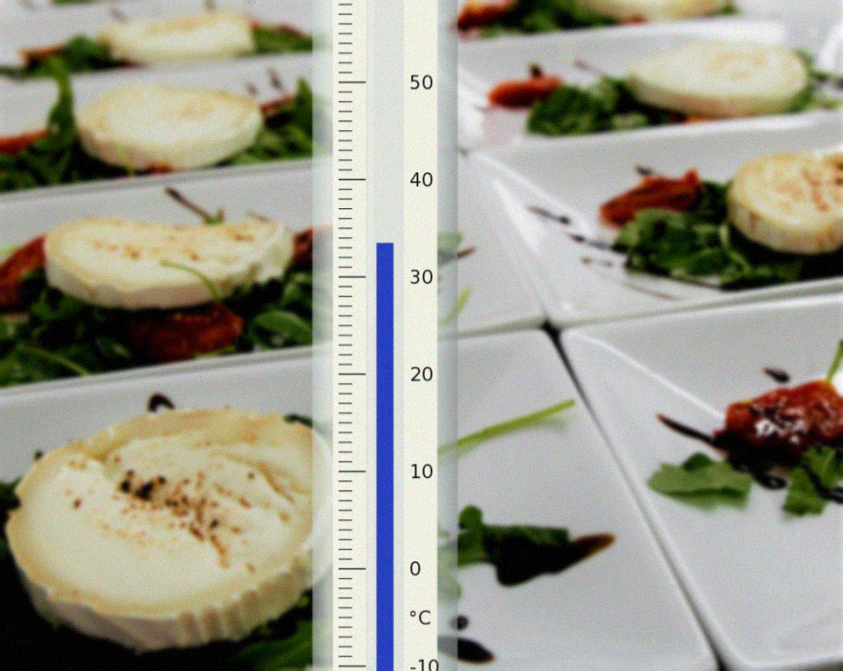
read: 33.5; °C
